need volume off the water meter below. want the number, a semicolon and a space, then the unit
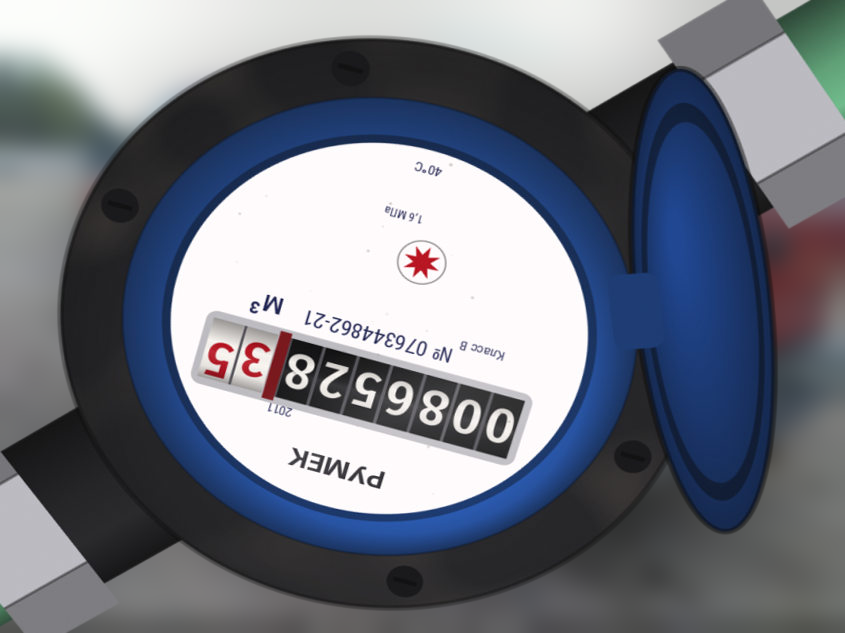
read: 86528.35; m³
